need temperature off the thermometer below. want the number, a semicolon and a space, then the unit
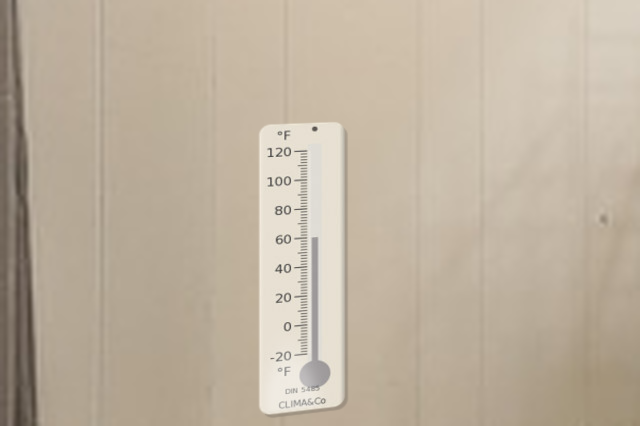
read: 60; °F
